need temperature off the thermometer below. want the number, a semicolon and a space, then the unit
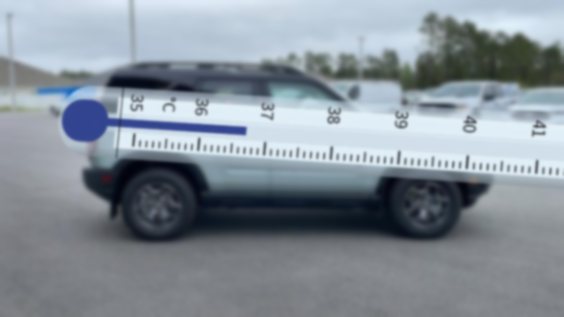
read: 36.7; °C
